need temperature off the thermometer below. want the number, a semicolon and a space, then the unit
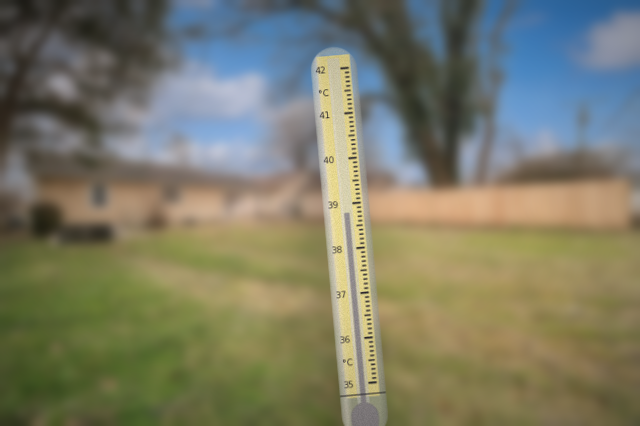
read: 38.8; °C
